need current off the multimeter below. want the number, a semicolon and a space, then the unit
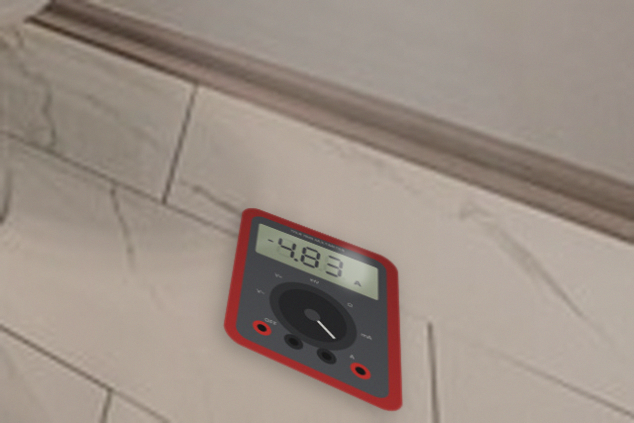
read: -4.83; A
